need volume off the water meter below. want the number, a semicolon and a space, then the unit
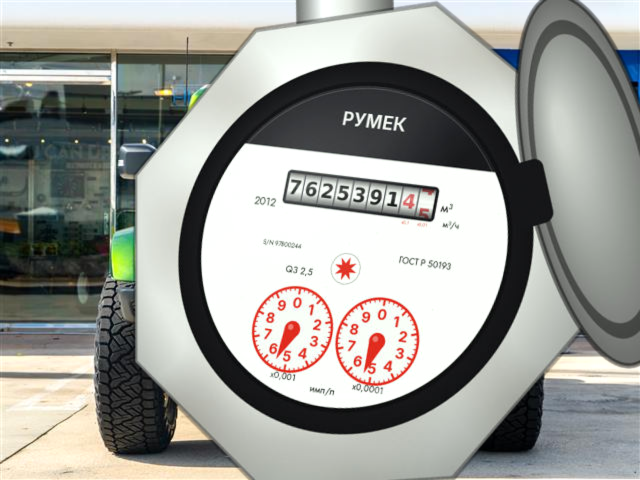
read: 7625391.4455; m³
